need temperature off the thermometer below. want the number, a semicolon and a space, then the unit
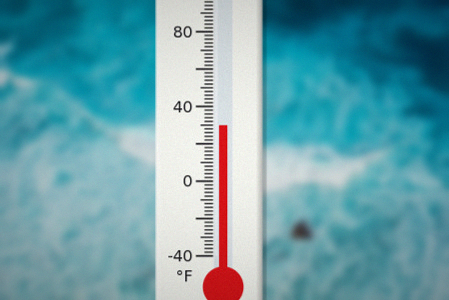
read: 30; °F
